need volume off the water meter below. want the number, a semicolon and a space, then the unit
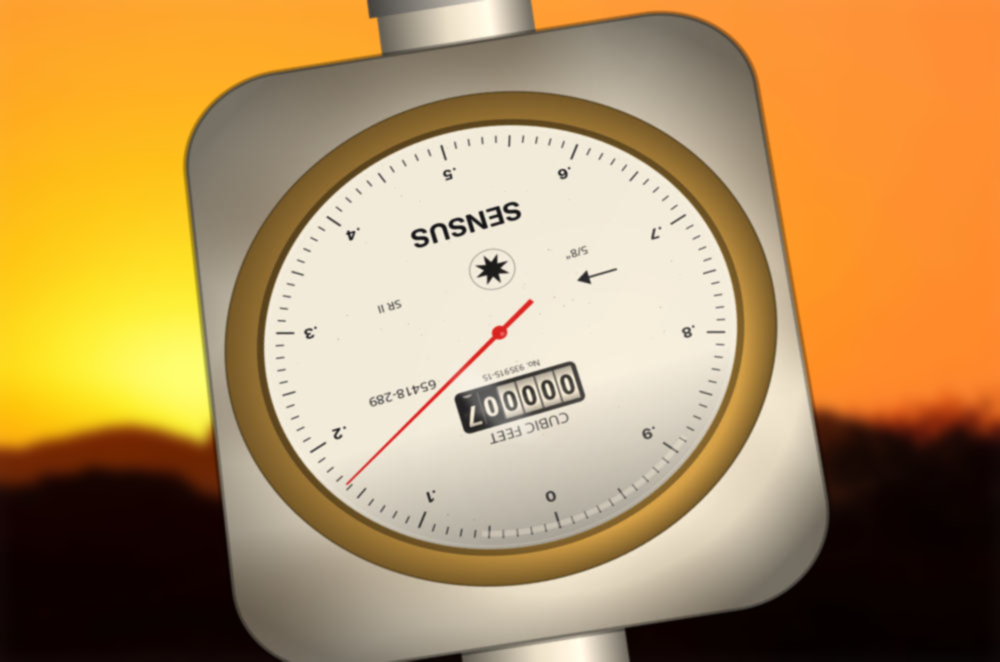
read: 7.16; ft³
